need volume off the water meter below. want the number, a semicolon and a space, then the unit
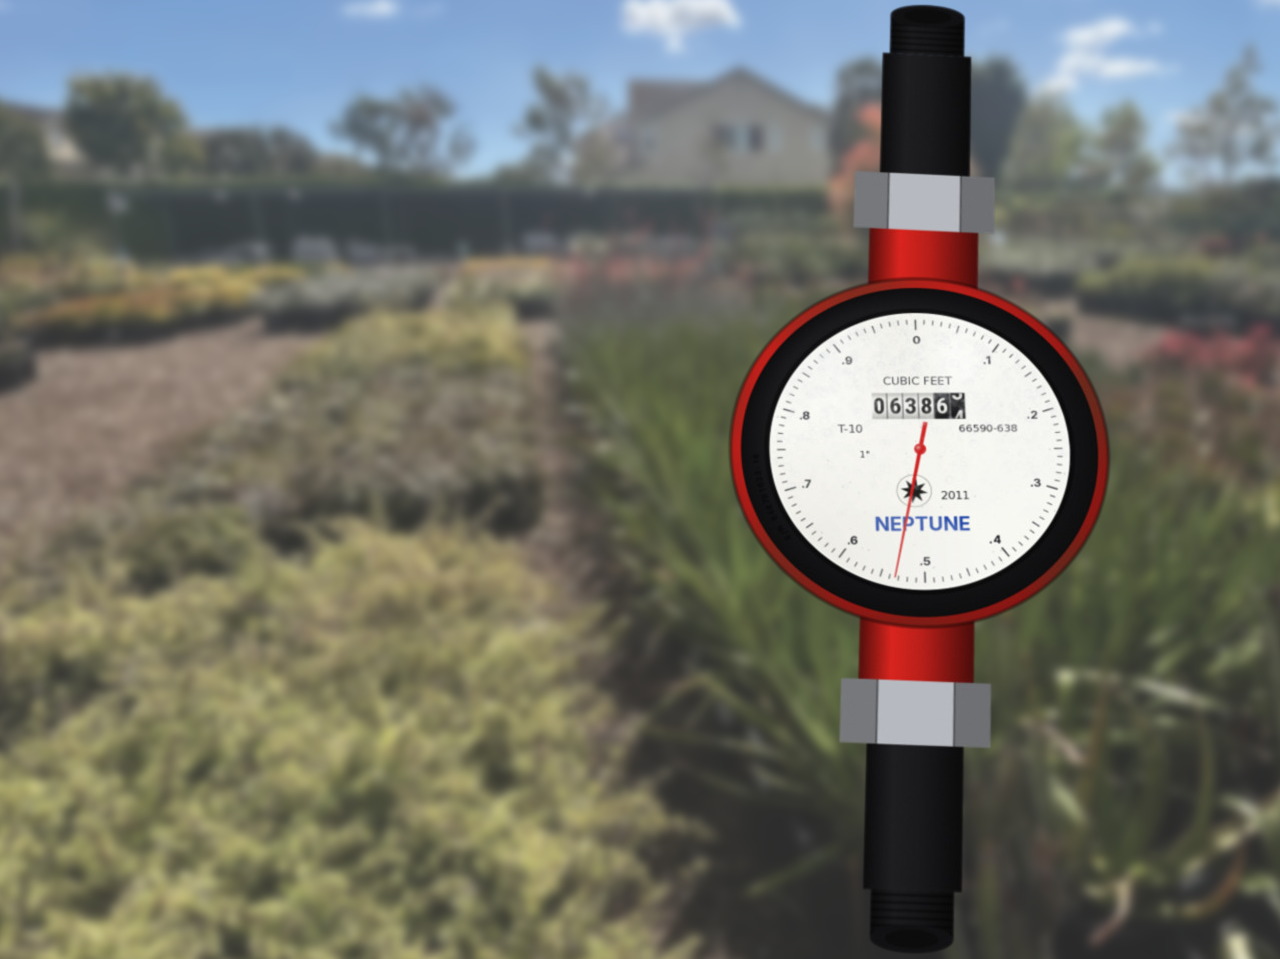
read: 63863.53; ft³
